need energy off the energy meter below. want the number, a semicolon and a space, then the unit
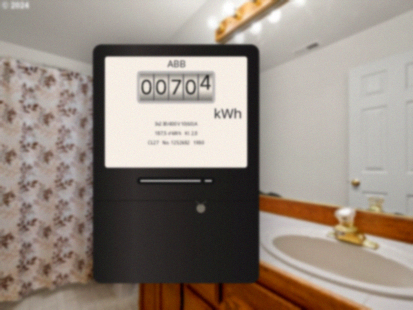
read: 704; kWh
